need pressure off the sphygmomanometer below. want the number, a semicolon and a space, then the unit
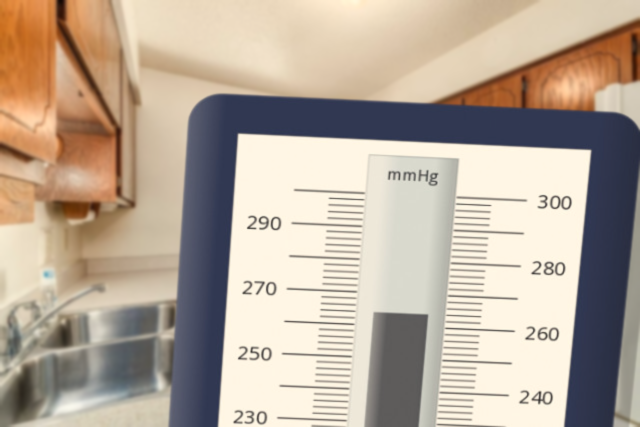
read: 264; mmHg
